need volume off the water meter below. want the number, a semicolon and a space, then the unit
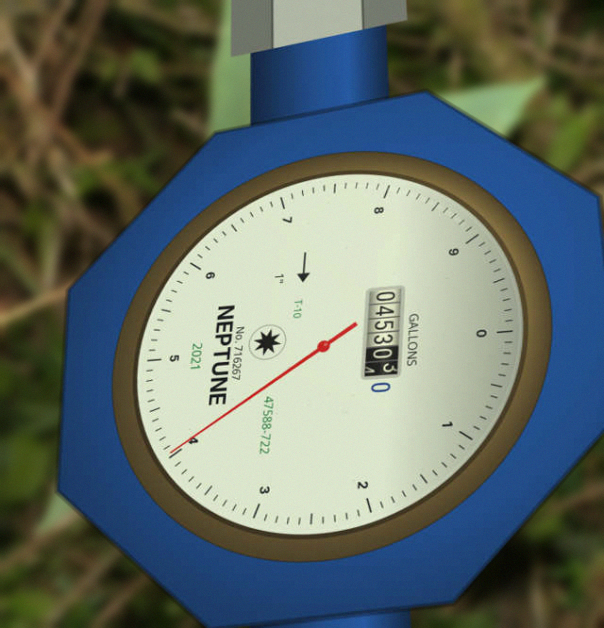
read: 453034.0; gal
